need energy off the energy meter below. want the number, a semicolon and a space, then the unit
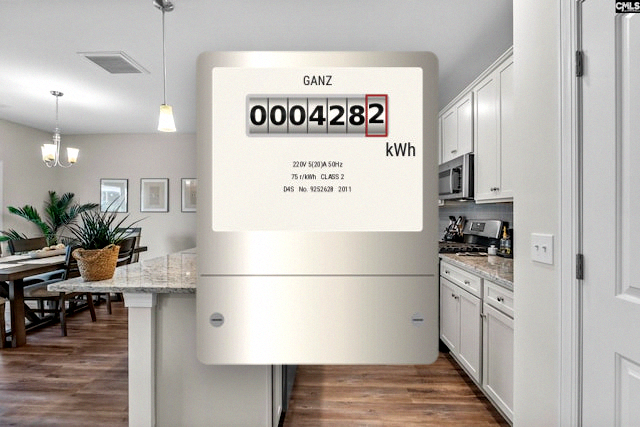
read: 428.2; kWh
